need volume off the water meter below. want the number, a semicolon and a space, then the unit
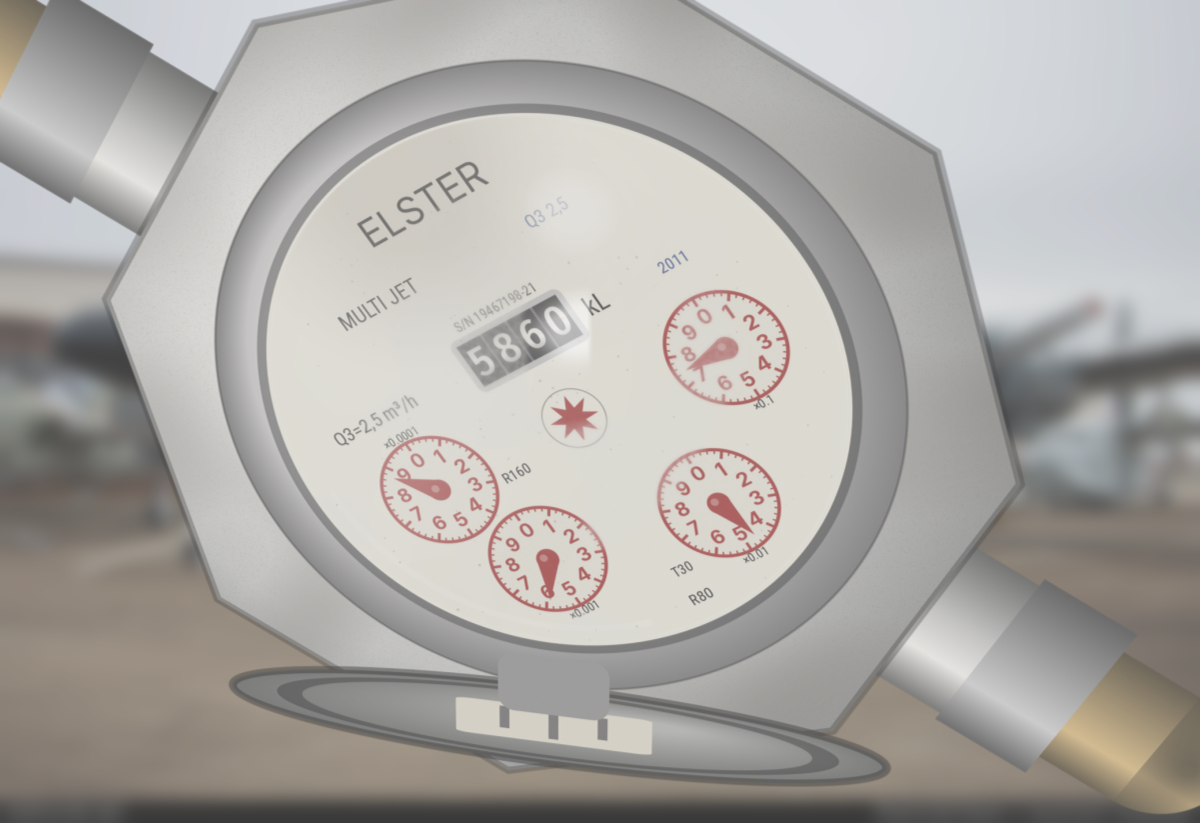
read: 5860.7458; kL
